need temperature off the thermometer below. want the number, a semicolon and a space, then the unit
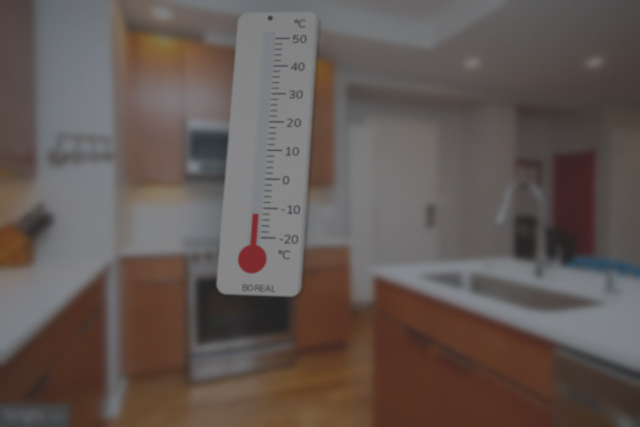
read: -12; °C
